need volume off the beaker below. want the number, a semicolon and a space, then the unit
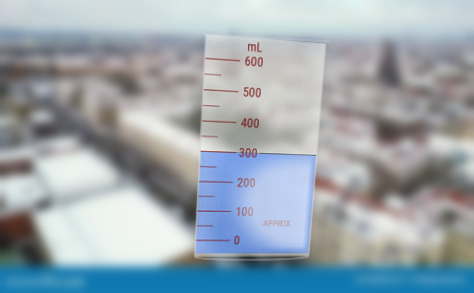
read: 300; mL
